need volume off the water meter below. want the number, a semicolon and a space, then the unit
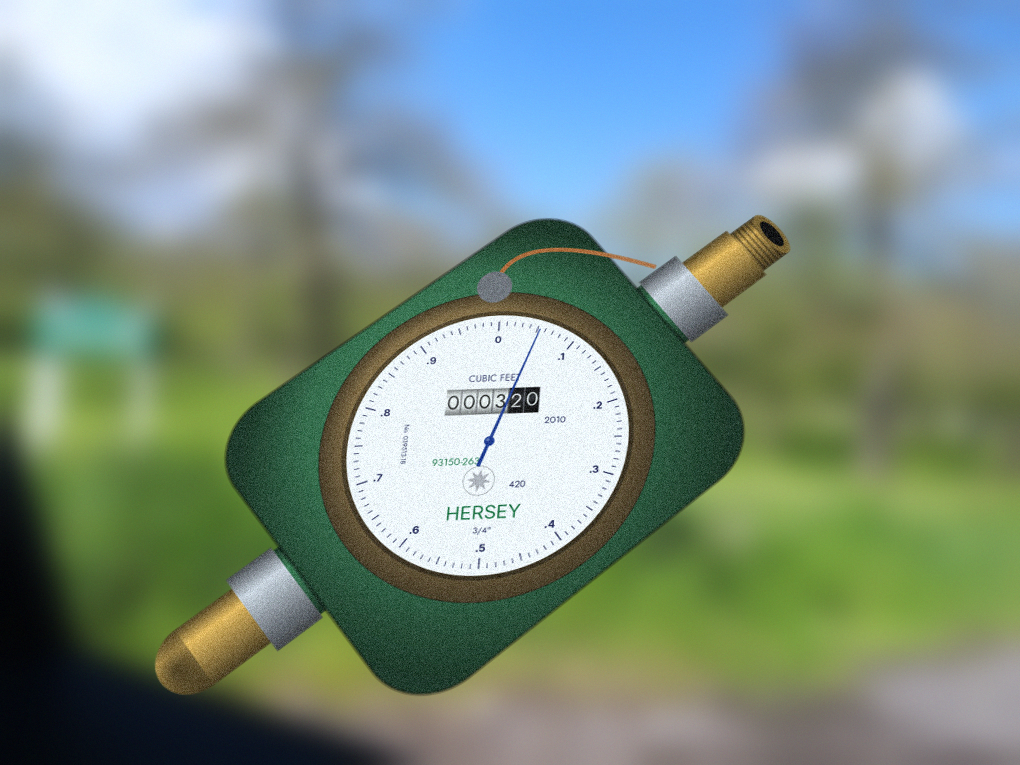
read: 320.05; ft³
